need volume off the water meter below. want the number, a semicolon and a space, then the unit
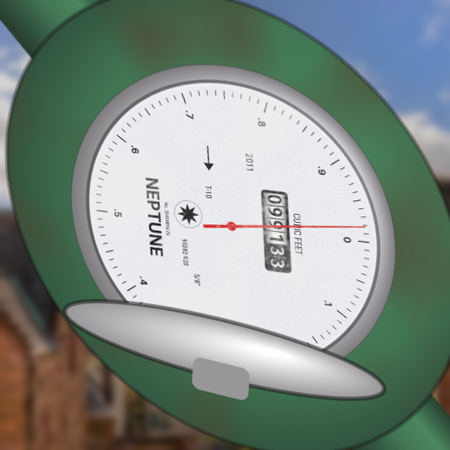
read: 99132.98; ft³
